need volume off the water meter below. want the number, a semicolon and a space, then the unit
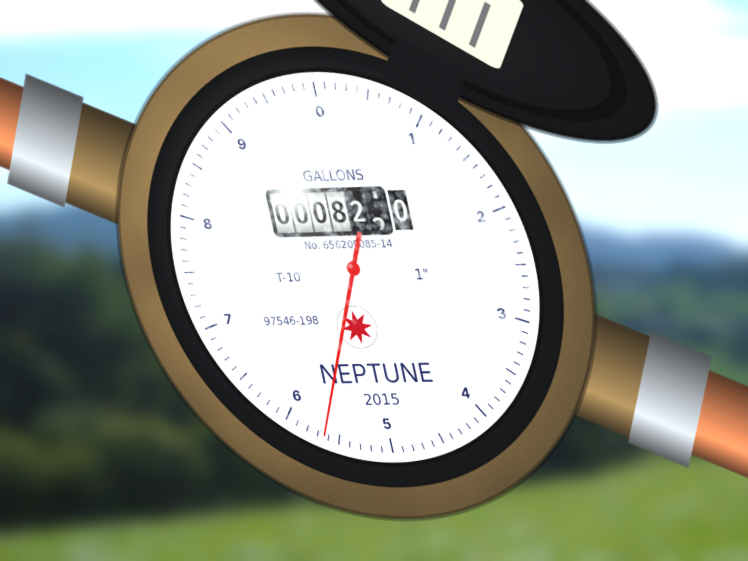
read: 8215.6; gal
